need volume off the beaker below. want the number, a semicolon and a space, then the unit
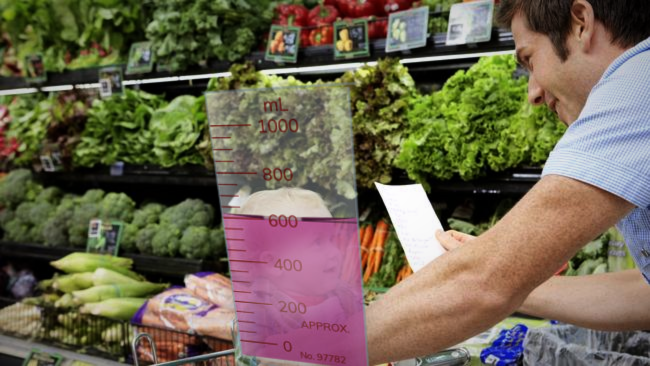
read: 600; mL
